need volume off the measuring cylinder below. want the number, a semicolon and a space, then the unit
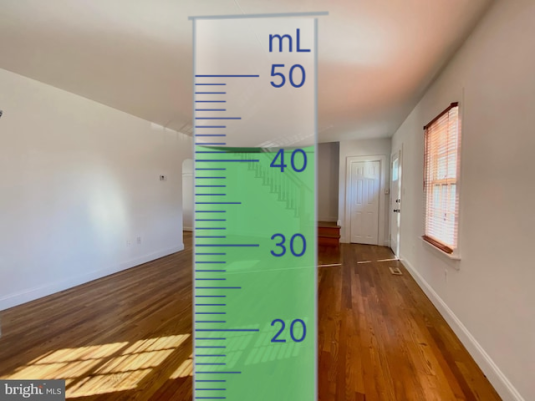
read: 41; mL
